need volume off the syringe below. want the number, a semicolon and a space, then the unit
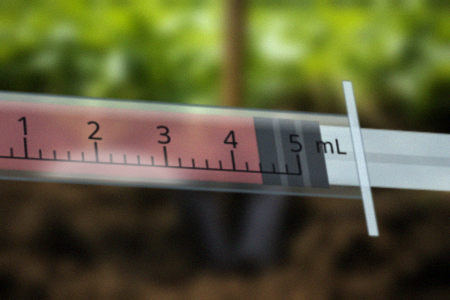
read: 4.4; mL
